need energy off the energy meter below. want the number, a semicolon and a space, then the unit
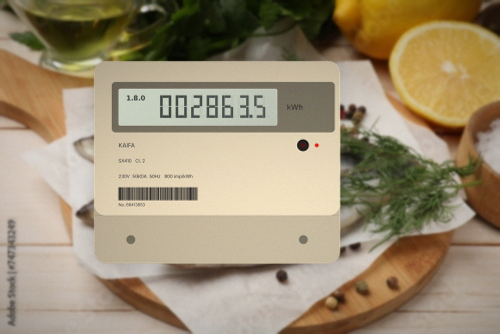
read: 2863.5; kWh
